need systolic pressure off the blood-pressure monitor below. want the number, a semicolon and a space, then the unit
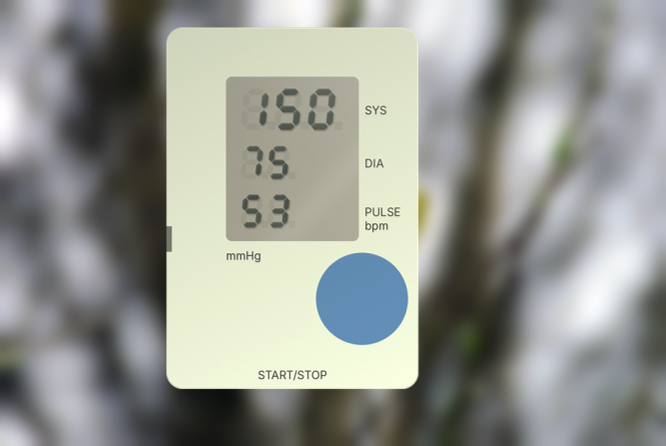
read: 150; mmHg
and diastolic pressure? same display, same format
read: 75; mmHg
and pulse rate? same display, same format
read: 53; bpm
